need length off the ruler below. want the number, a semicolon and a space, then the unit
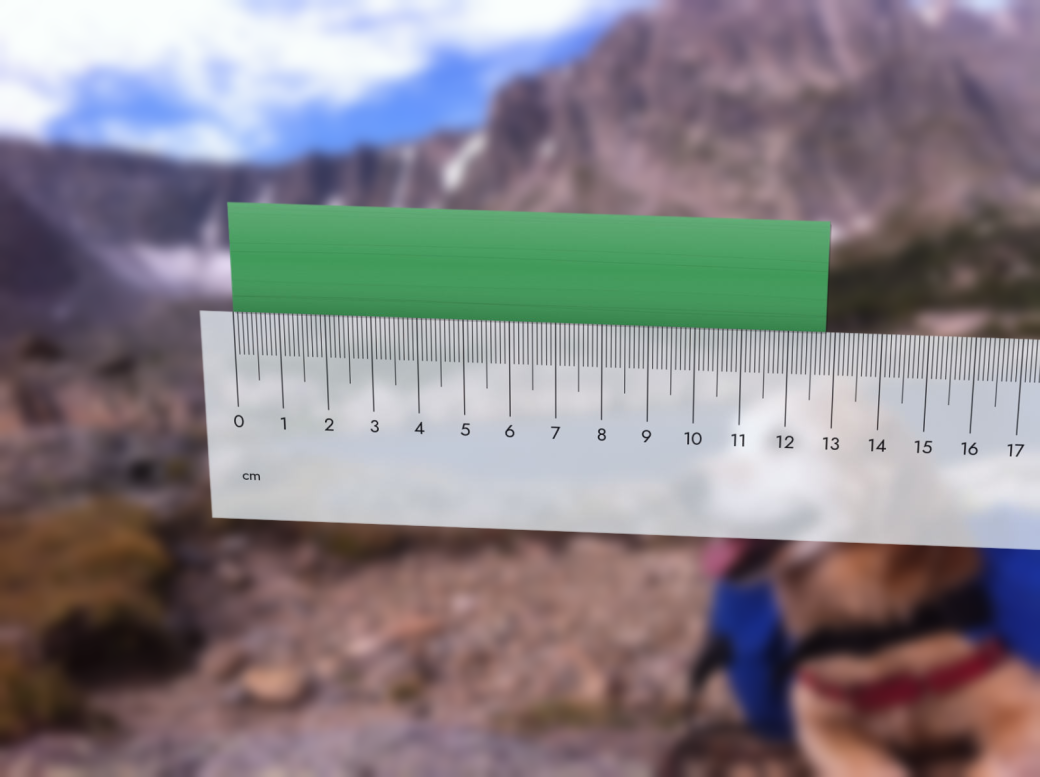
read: 12.8; cm
